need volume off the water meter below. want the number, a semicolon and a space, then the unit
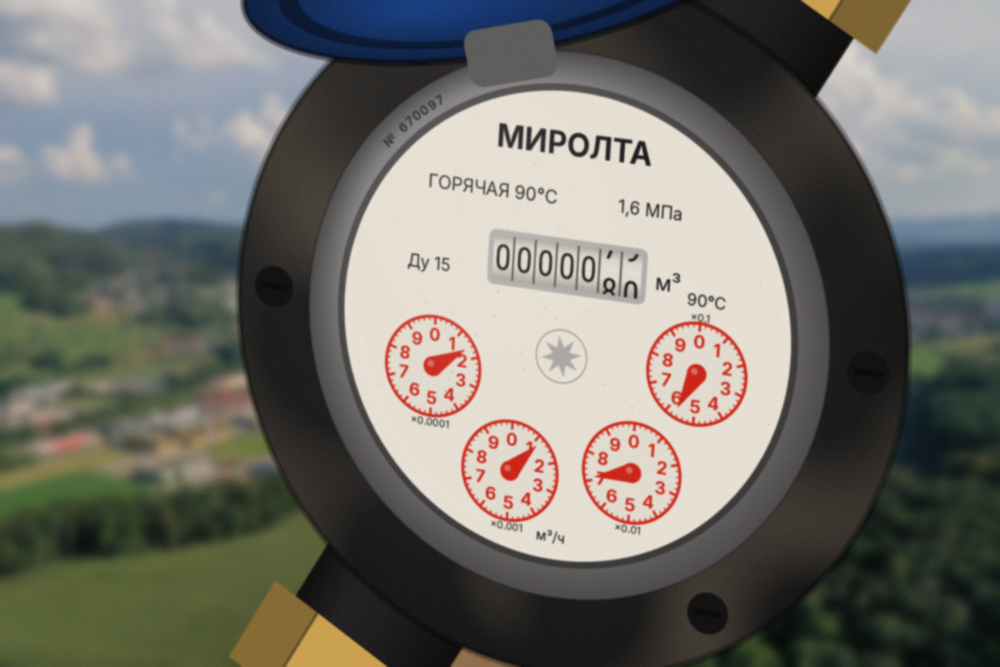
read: 79.5711; m³
